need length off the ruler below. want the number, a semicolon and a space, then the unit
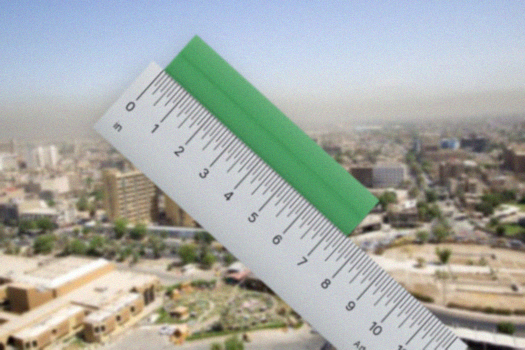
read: 7.5; in
